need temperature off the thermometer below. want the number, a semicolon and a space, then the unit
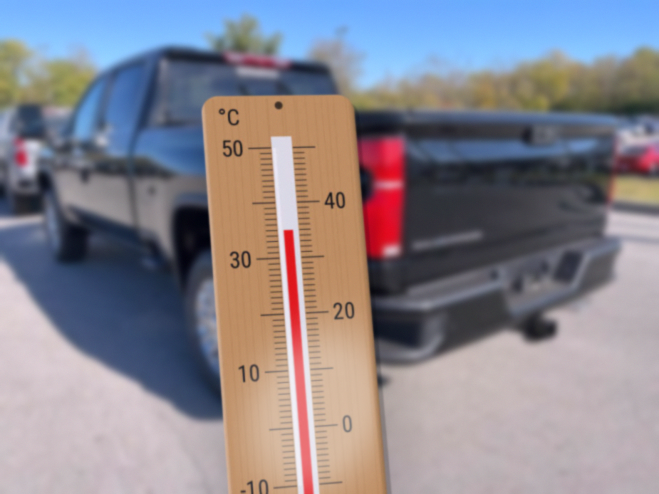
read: 35; °C
